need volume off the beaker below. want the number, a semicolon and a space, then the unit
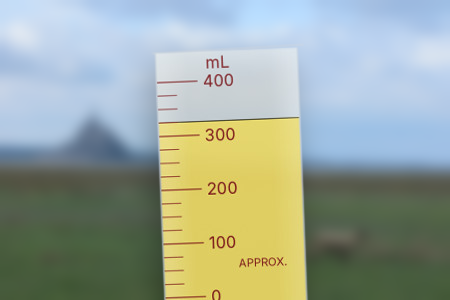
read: 325; mL
